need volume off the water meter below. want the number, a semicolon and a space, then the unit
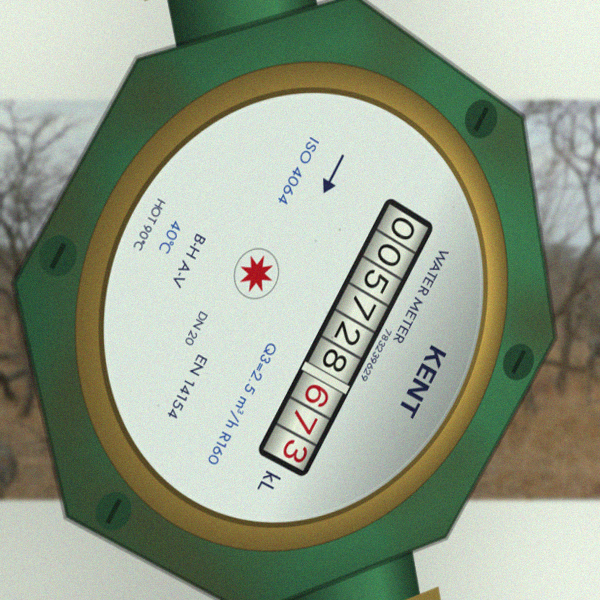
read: 5728.673; kL
